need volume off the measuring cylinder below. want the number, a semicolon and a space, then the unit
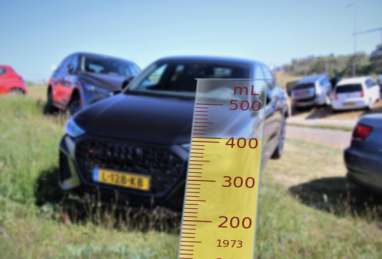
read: 410; mL
